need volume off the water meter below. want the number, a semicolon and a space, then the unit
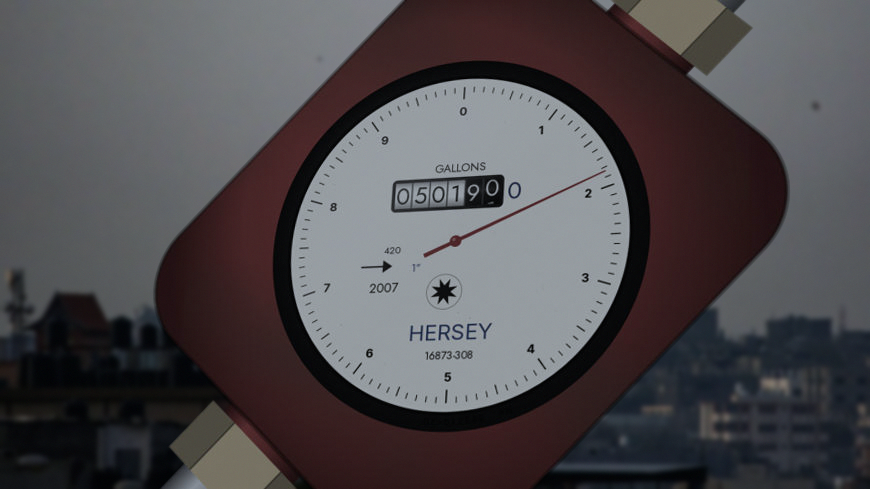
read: 501901.8; gal
